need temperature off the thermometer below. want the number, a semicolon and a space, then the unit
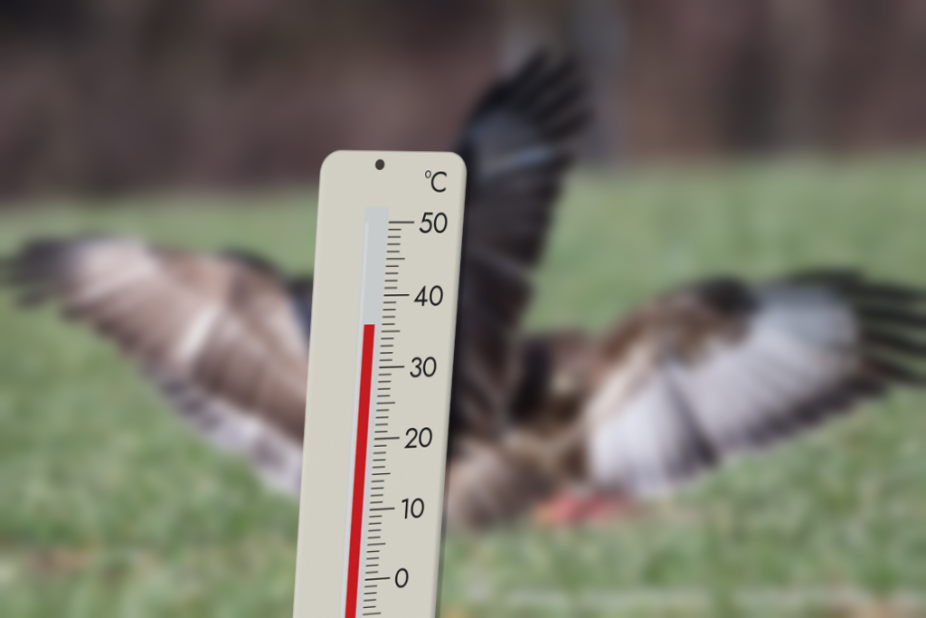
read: 36; °C
